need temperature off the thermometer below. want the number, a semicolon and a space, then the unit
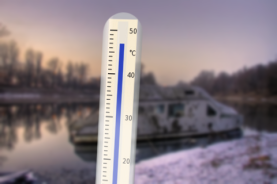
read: 47; °C
